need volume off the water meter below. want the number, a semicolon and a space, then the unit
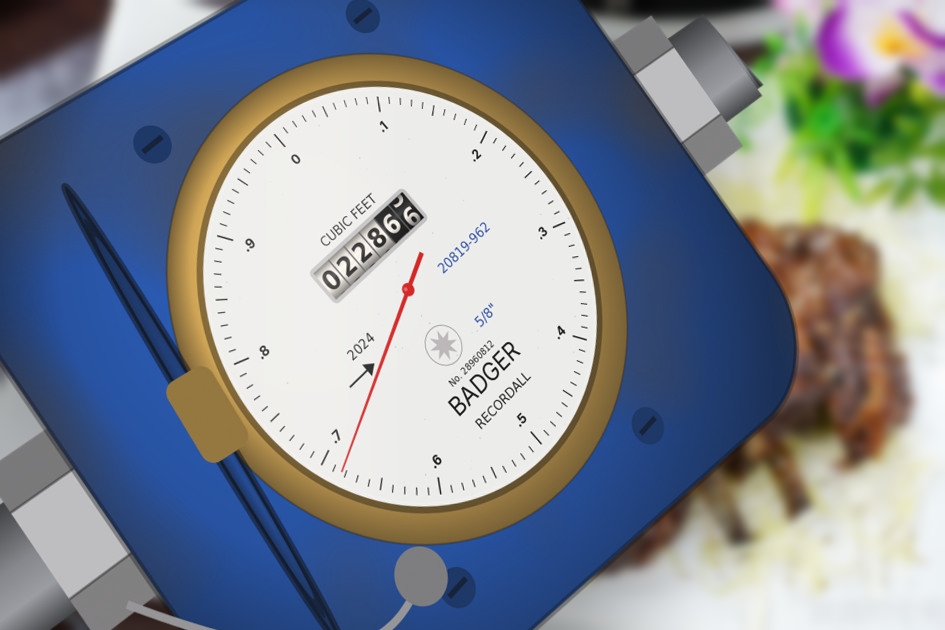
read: 22865.68; ft³
